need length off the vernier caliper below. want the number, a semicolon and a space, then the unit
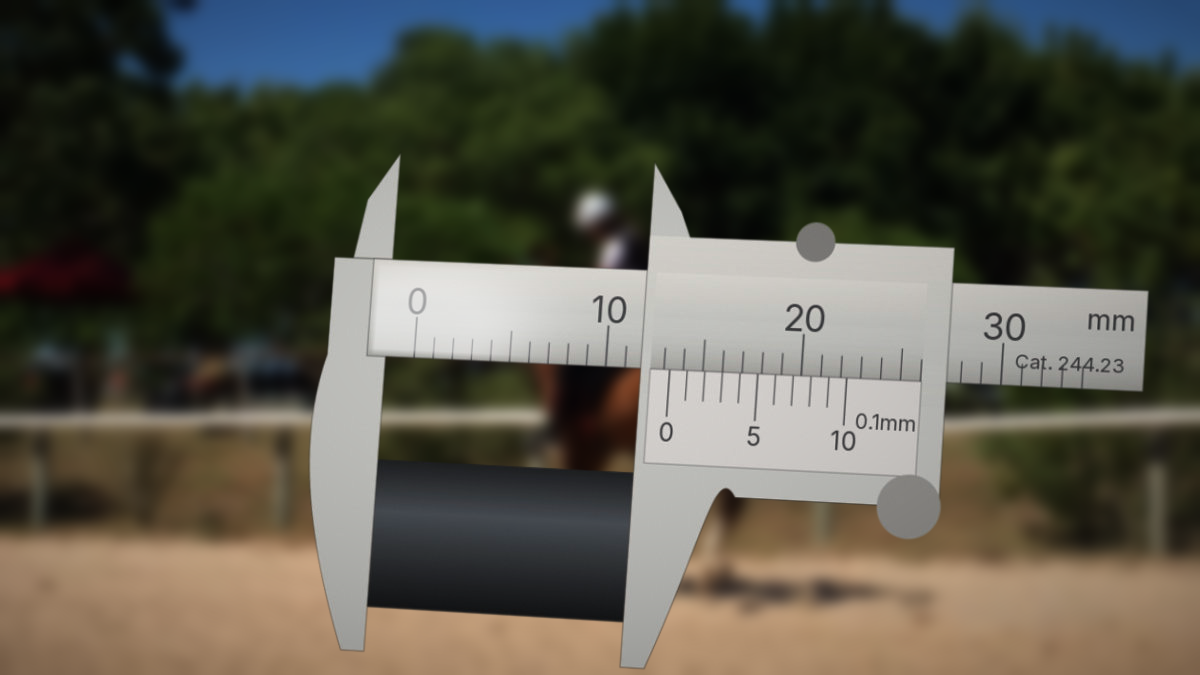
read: 13.3; mm
